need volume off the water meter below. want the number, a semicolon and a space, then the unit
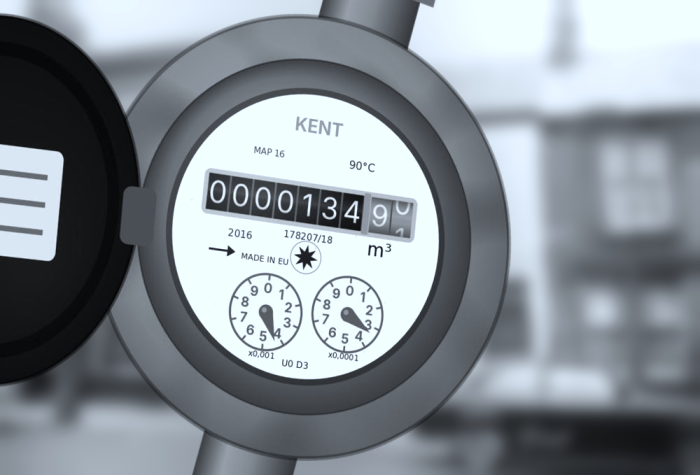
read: 134.9043; m³
